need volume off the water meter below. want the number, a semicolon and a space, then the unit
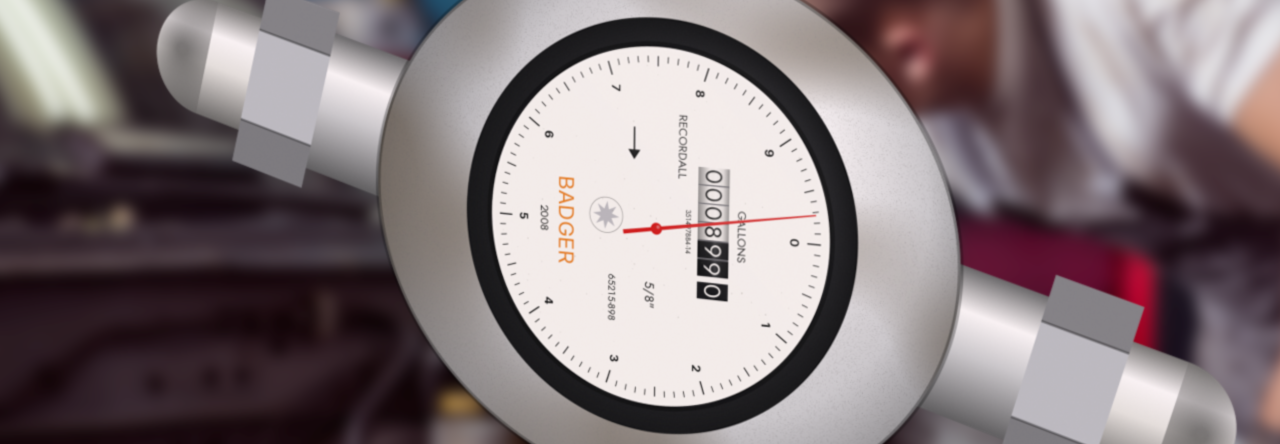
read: 8989.7; gal
